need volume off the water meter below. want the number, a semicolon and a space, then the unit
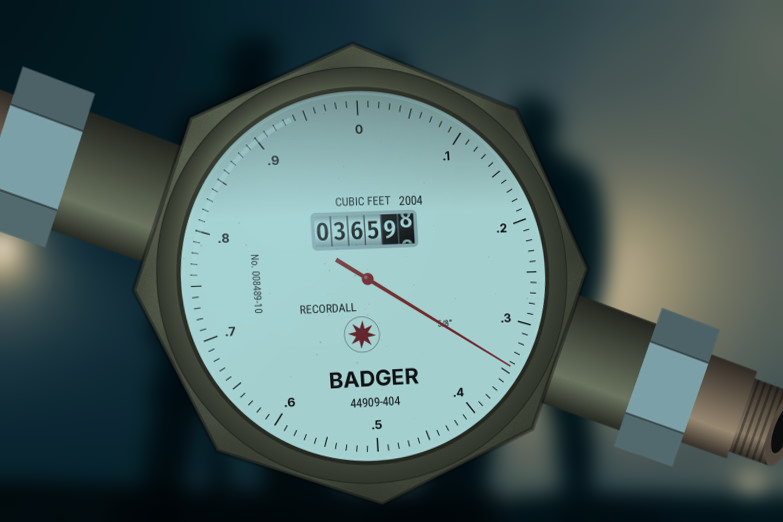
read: 36598.34; ft³
